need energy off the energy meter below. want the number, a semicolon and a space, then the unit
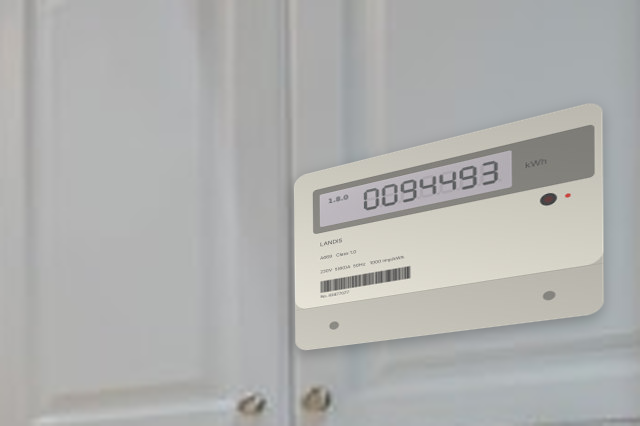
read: 94493; kWh
